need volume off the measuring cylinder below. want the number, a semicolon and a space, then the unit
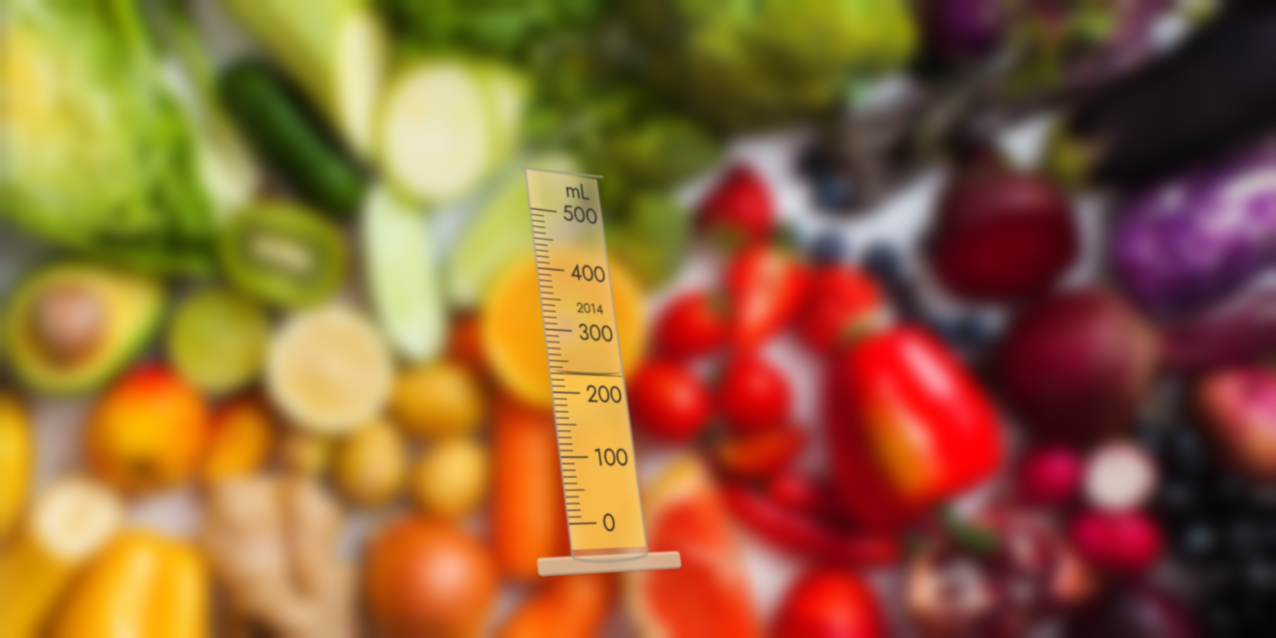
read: 230; mL
